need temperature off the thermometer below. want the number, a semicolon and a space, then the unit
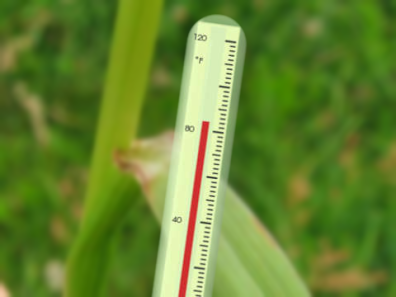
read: 84; °F
